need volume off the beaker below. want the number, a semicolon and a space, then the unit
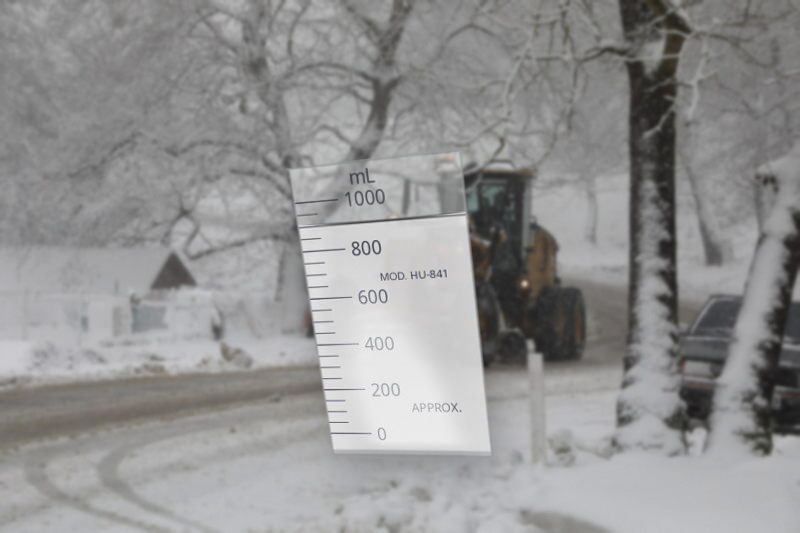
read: 900; mL
